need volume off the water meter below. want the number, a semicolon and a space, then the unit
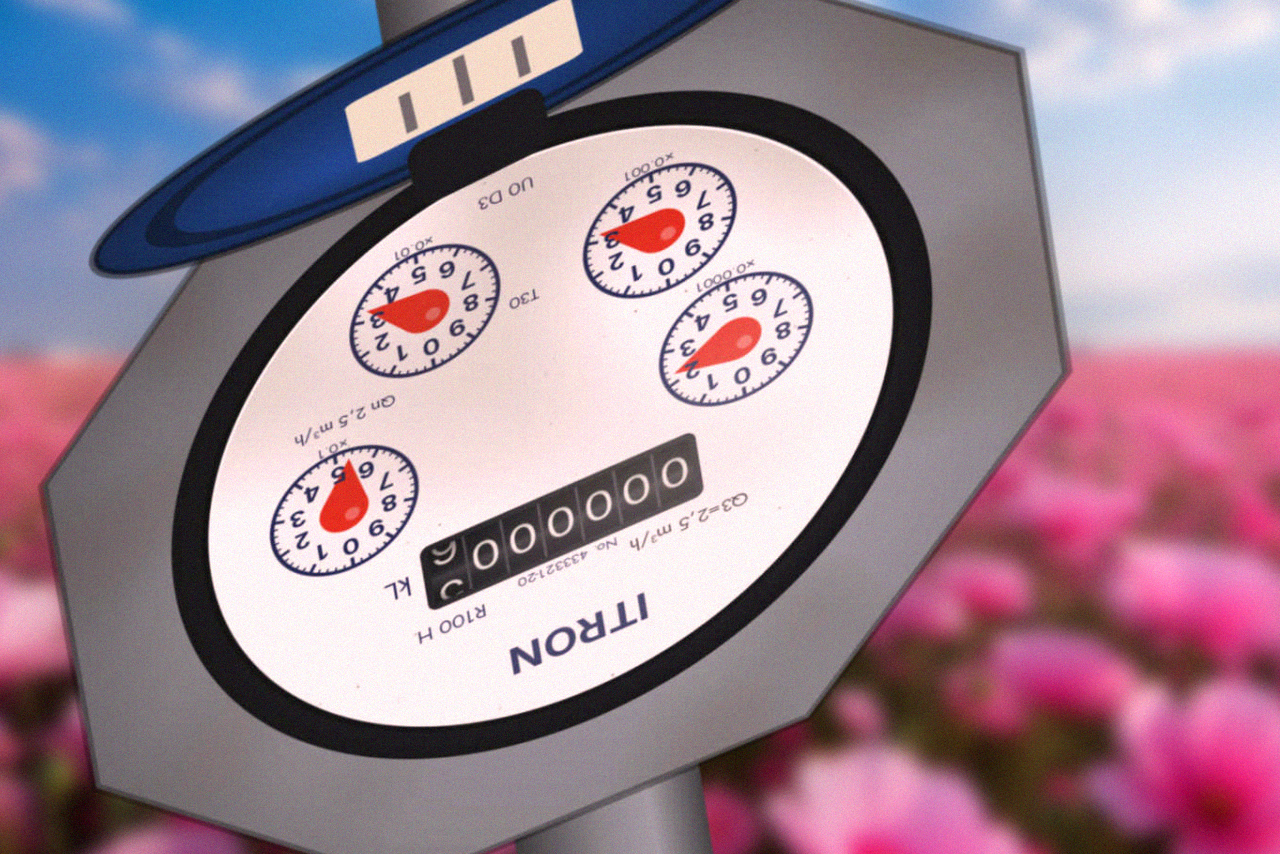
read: 5.5332; kL
